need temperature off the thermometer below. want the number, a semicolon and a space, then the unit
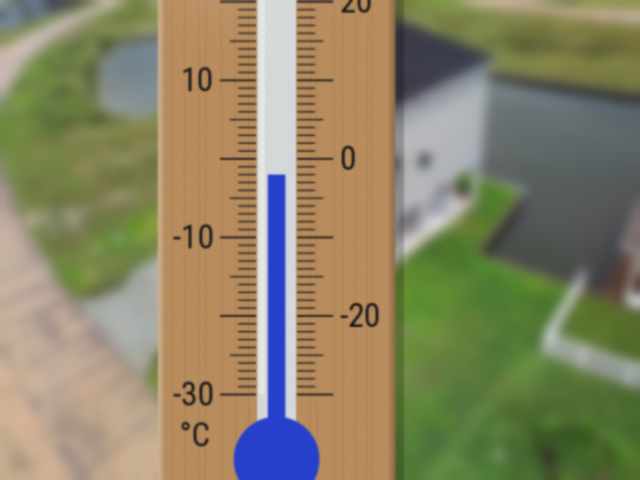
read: -2; °C
